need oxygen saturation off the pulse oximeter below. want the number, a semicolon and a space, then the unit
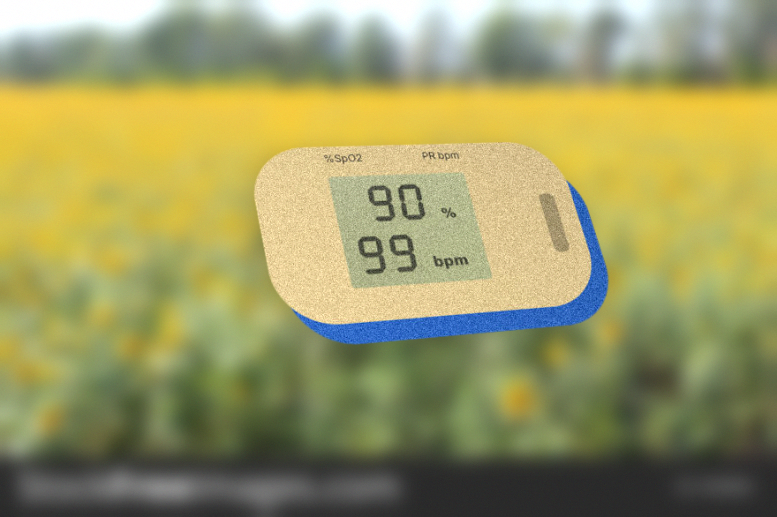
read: 90; %
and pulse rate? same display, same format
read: 99; bpm
